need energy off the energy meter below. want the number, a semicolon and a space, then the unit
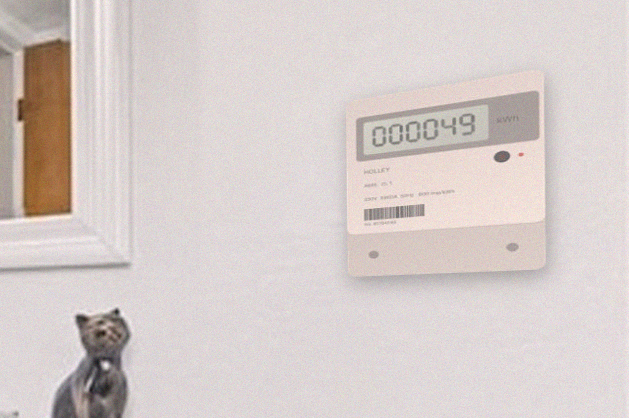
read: 49; kWh
